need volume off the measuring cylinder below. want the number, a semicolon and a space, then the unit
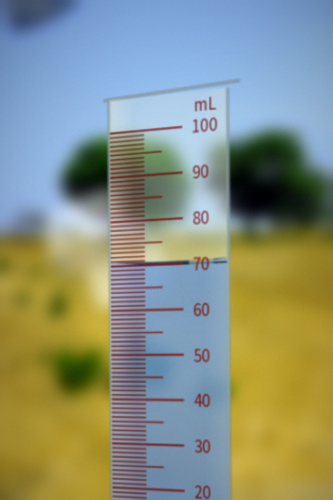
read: 70; mL
